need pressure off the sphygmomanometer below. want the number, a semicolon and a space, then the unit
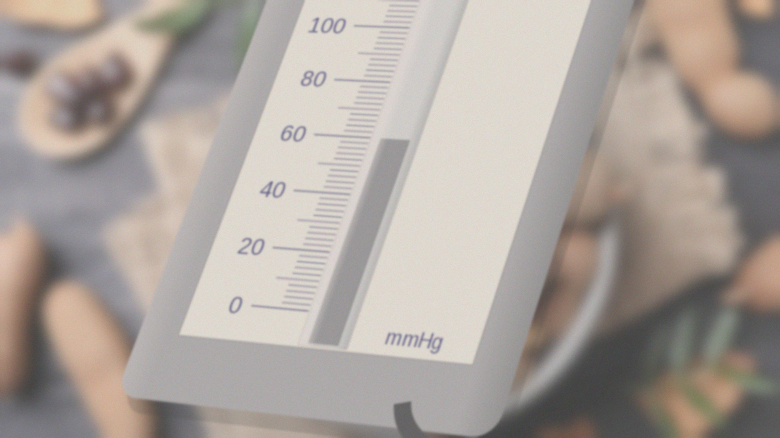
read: 60; mmHg
